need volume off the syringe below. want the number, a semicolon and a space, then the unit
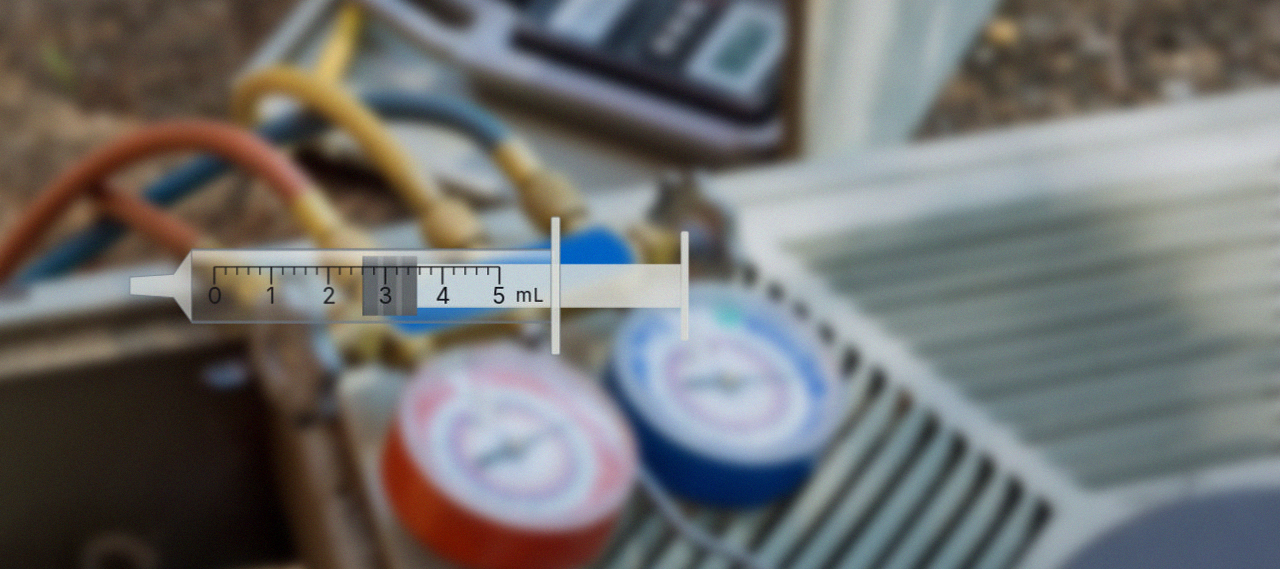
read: 2.6; mL
